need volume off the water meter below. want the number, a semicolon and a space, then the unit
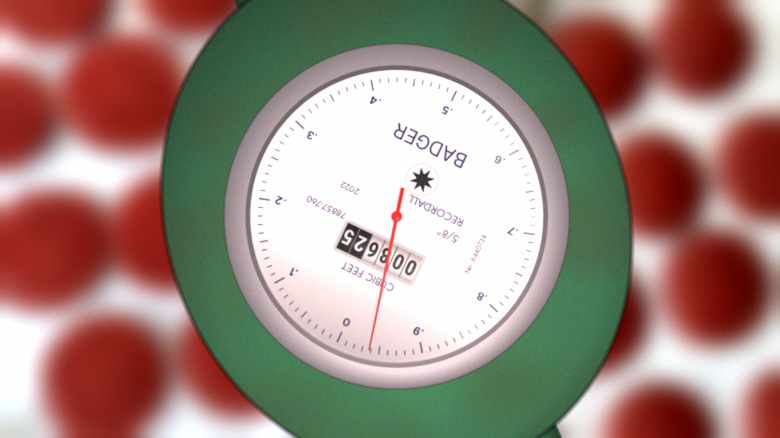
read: 8624.96; ft³
